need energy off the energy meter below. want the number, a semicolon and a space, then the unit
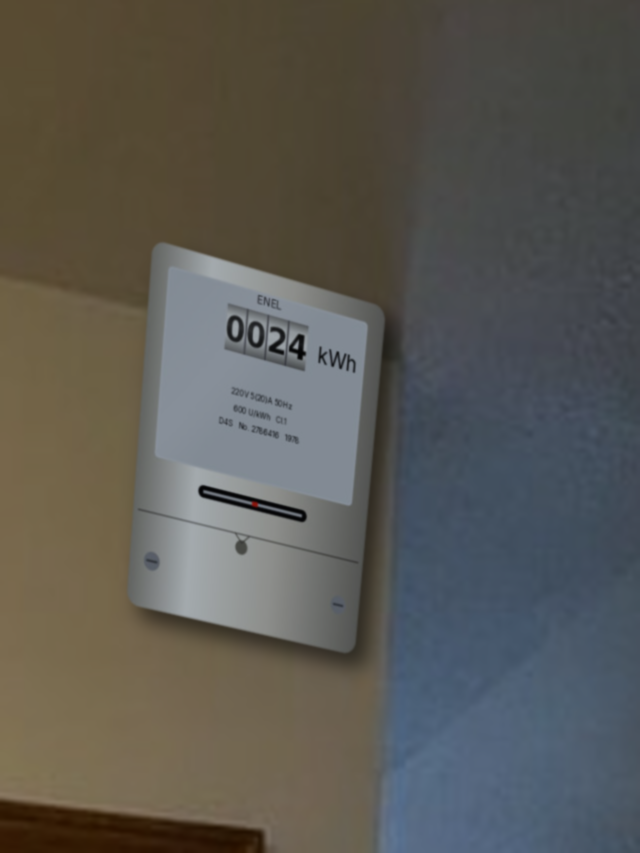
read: 24; kWh
